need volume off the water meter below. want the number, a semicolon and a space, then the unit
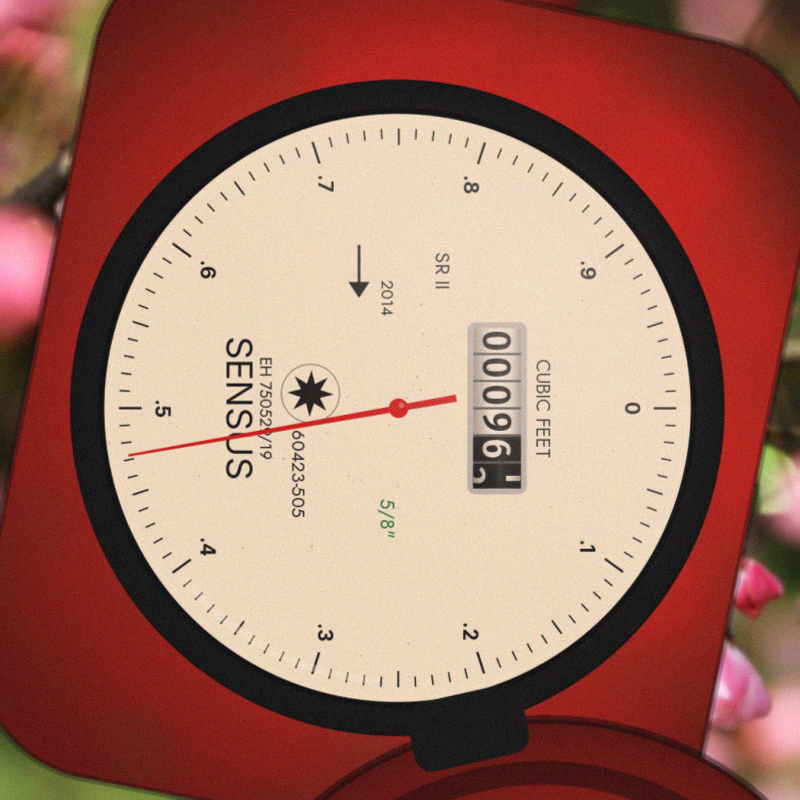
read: 961.47; ft³
